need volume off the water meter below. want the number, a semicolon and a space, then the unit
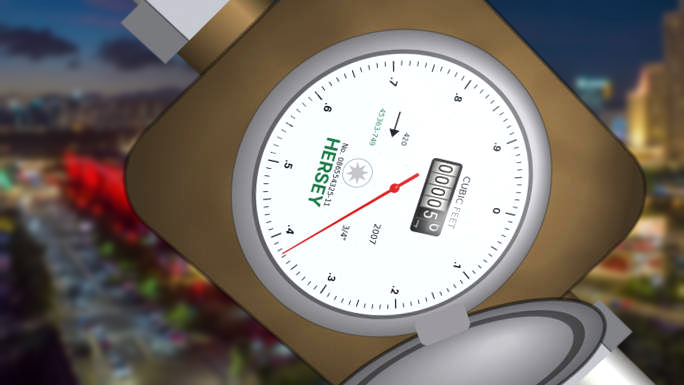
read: 56.37; ft³
